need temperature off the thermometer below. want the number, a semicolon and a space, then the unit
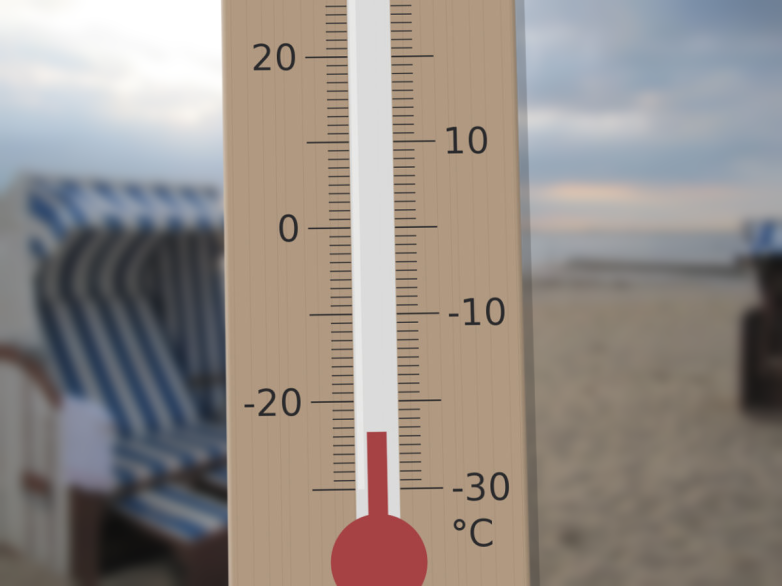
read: -23.5; °C
